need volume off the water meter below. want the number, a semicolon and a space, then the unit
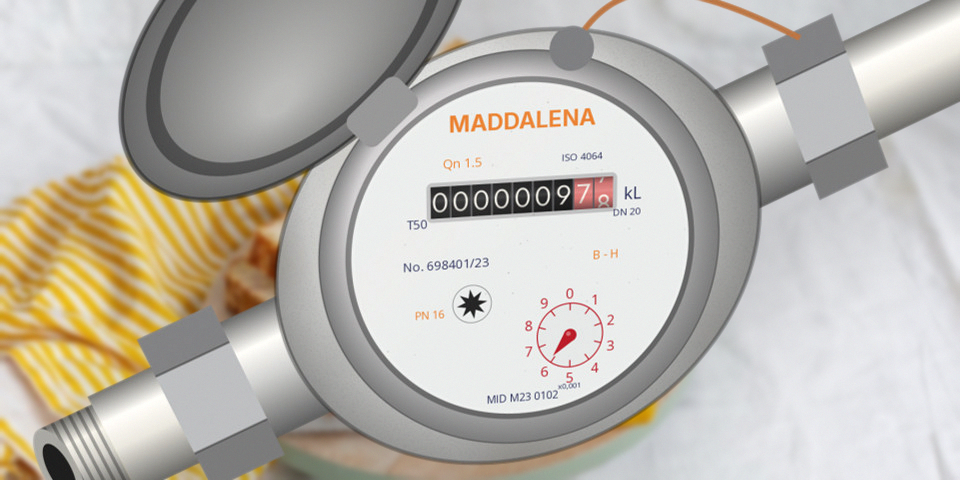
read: 9.776; kL
